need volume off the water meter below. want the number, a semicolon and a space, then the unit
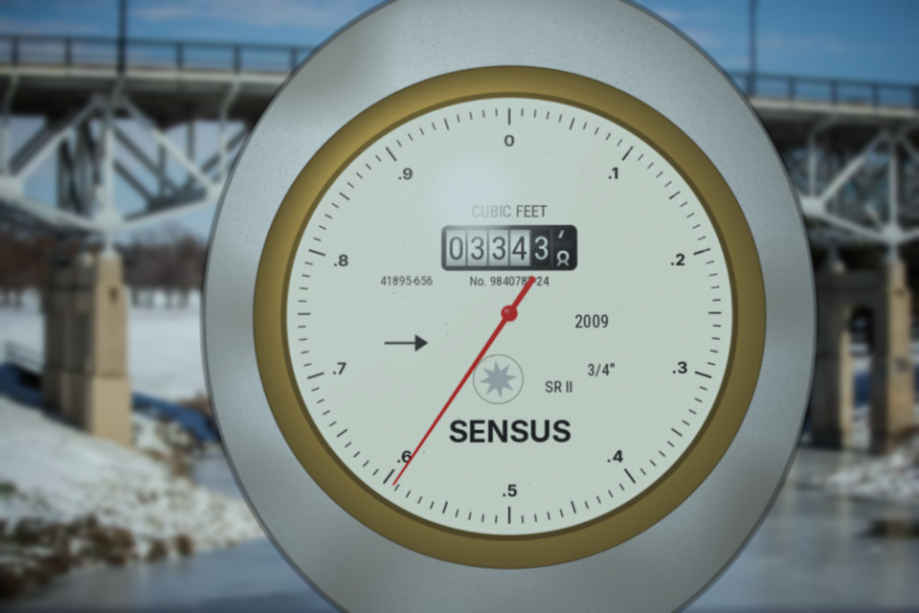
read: 33437.59; ft³
